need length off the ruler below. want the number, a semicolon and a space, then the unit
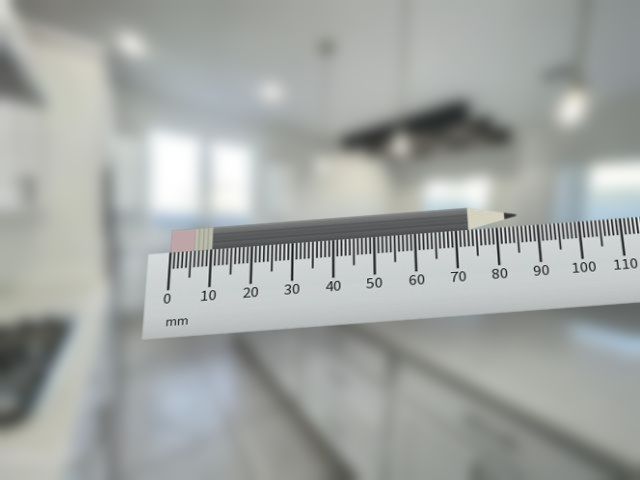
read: 85; mm
